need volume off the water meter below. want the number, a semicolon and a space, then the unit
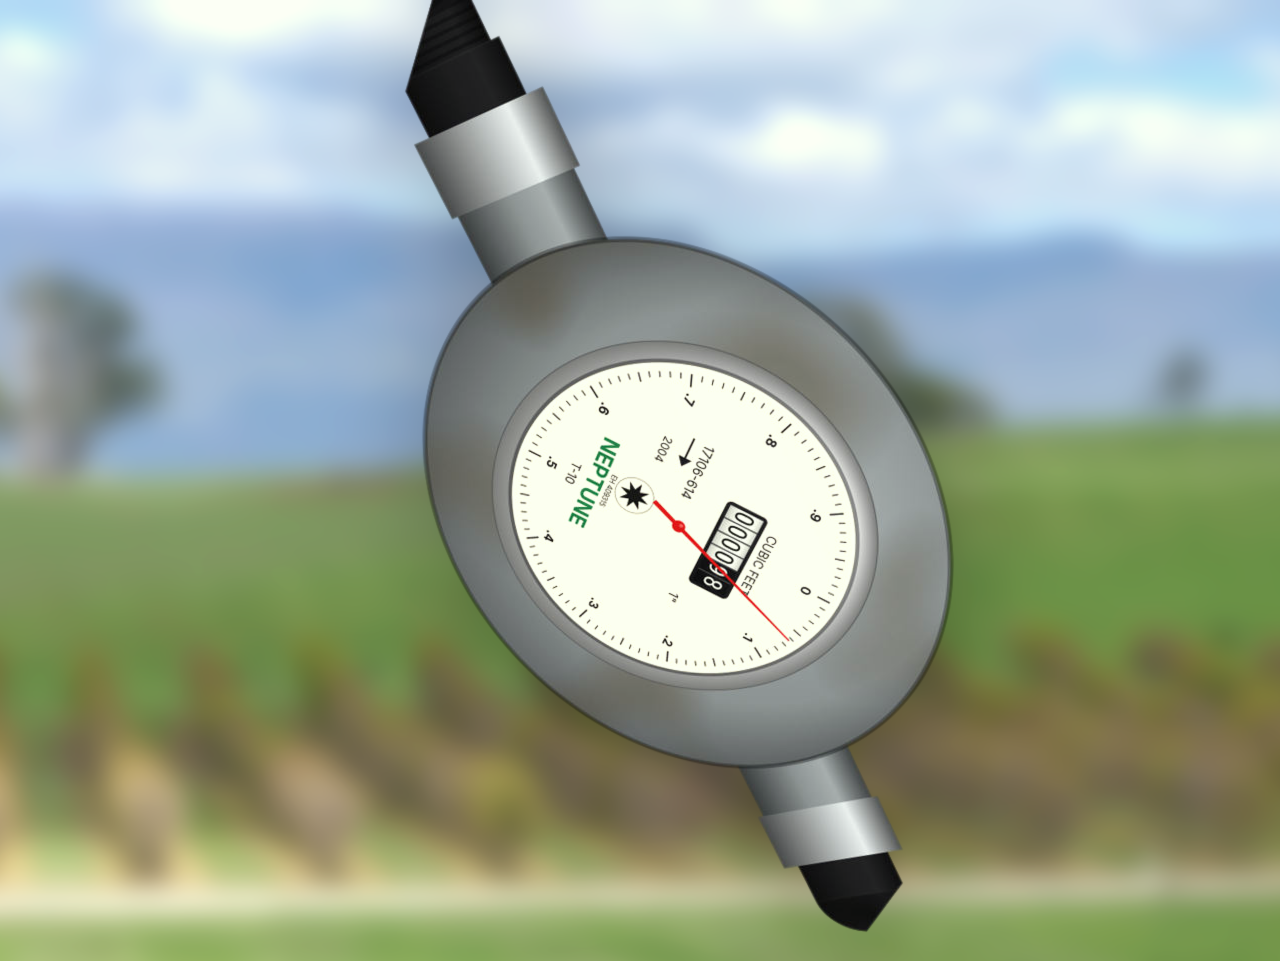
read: 98.06; ft³
